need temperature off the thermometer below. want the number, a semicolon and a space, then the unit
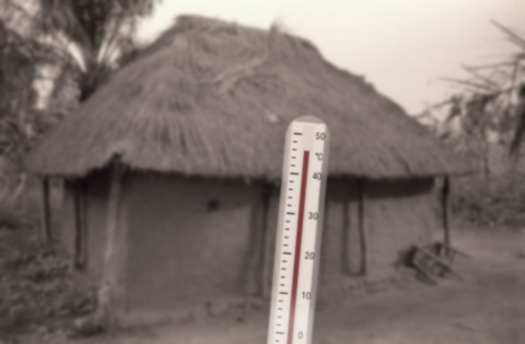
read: 46; °C
